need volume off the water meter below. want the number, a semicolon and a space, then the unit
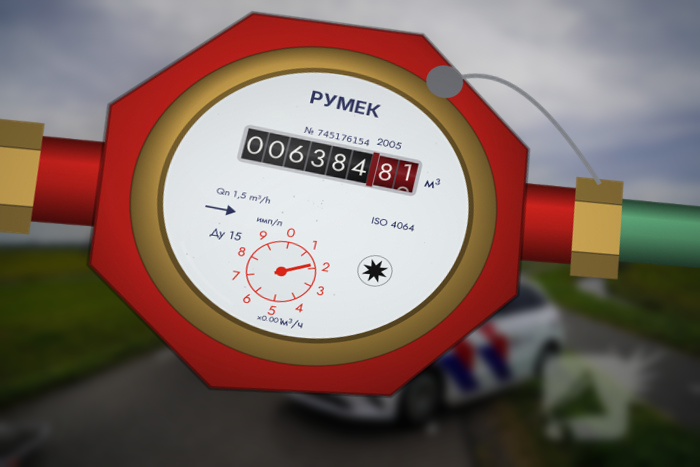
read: 6384.811; m³
